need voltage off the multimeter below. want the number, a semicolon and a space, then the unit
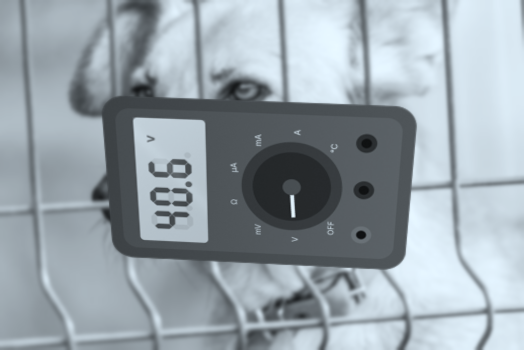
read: 40.6; V
